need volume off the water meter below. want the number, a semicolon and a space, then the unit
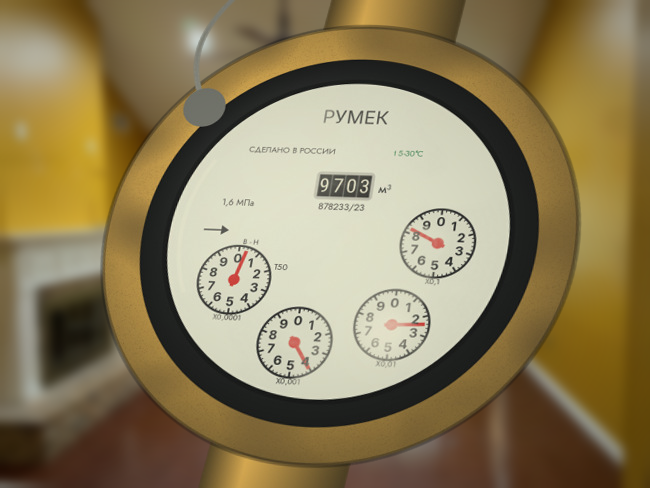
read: 9703.8240; m³
